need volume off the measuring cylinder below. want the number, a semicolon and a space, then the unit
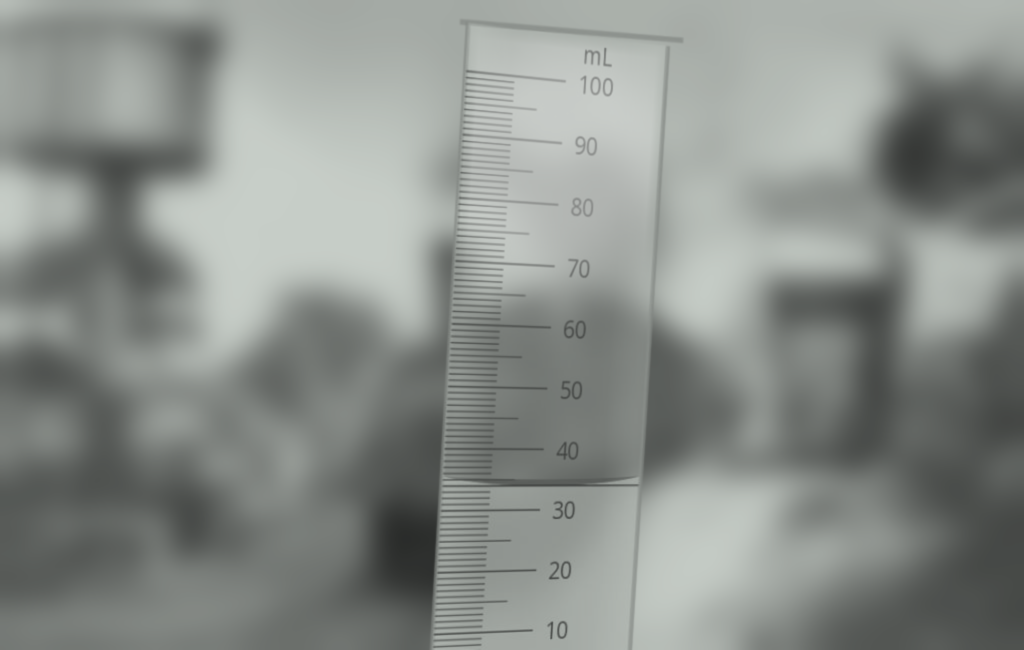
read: 34; mL
